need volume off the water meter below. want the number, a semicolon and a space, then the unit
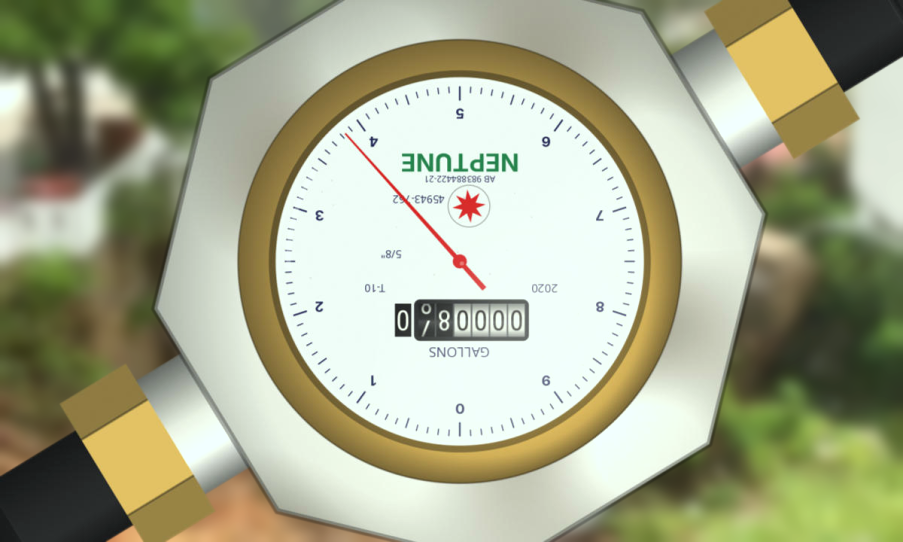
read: 873.8; gal
